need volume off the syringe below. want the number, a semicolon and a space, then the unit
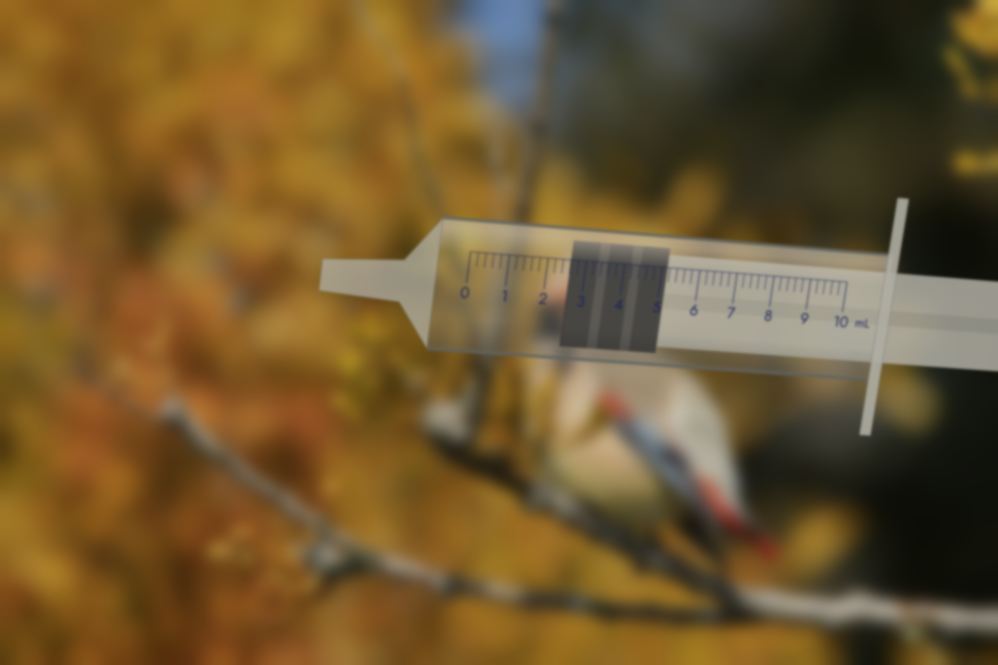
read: 2.6; mL
